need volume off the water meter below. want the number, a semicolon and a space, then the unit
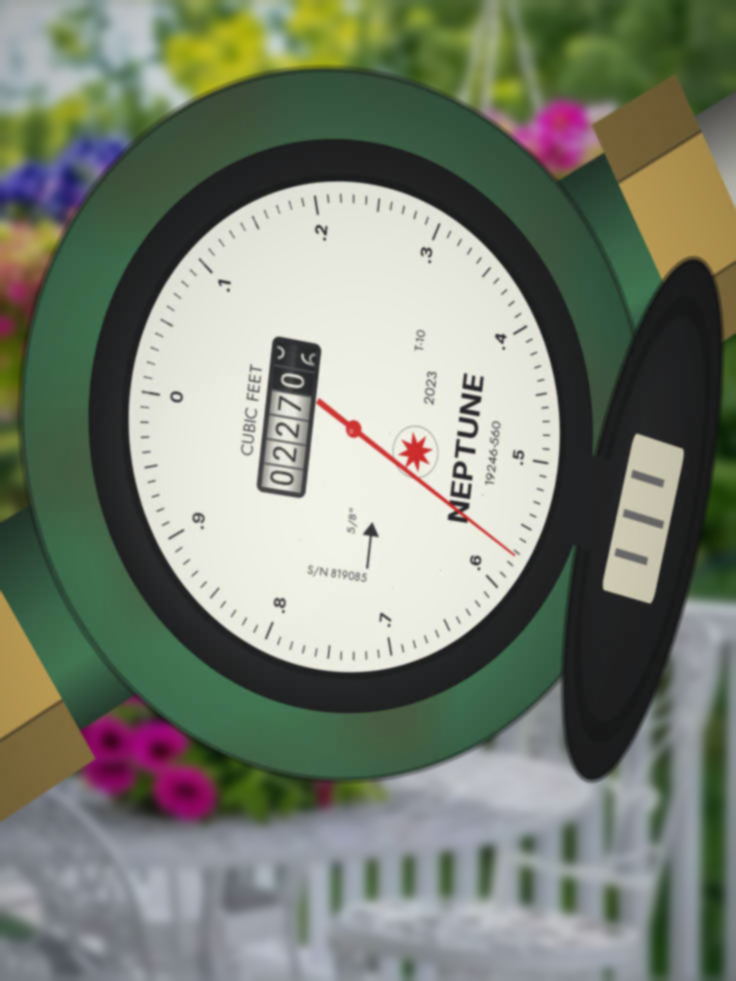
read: 22705.57; ft³
